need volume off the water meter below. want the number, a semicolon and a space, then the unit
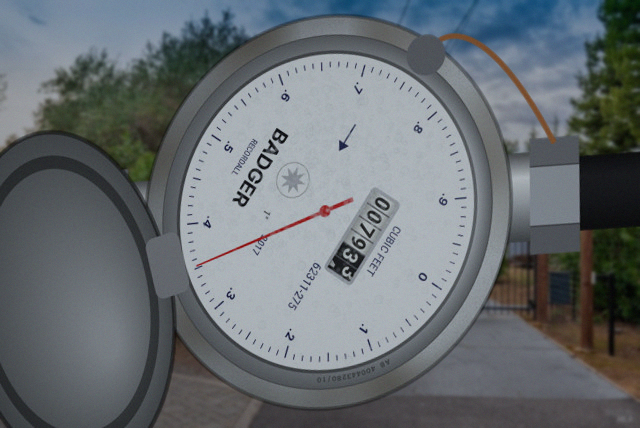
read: 7933.35; ft³
